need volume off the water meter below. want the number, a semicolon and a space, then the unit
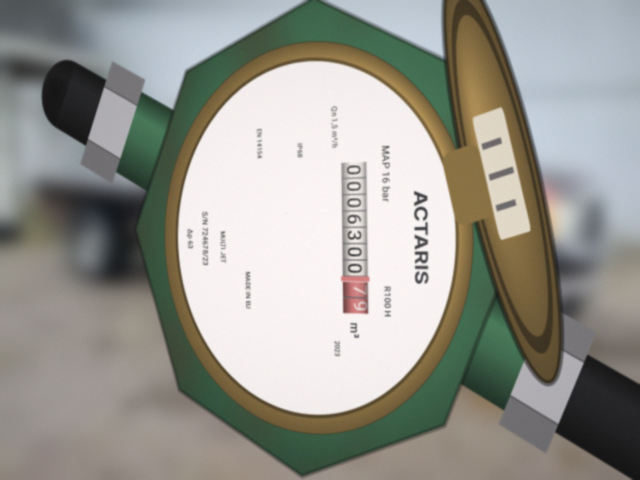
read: 6300.79; m³
